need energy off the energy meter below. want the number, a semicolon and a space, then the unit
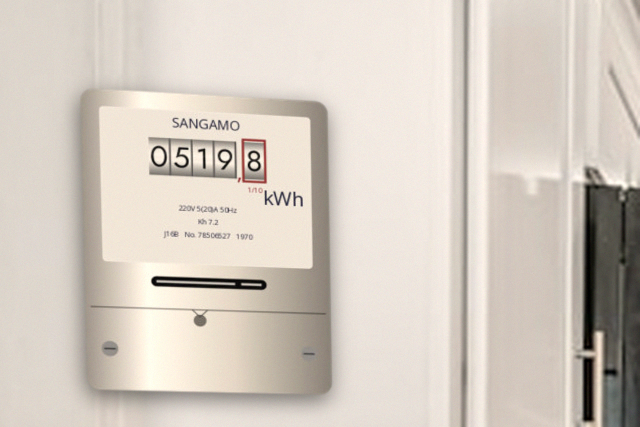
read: 519.8; kWh
